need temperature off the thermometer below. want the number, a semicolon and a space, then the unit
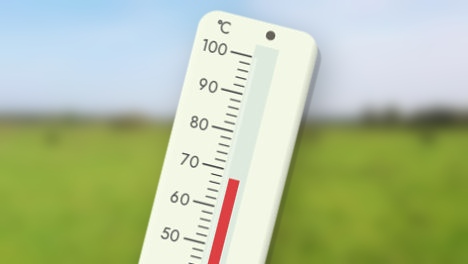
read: 68; °C
